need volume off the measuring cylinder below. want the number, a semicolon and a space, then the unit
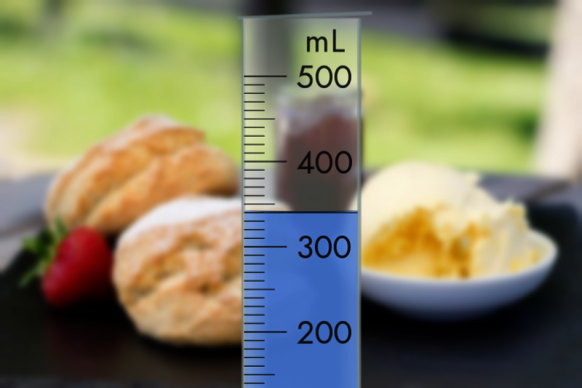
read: 340; mL
